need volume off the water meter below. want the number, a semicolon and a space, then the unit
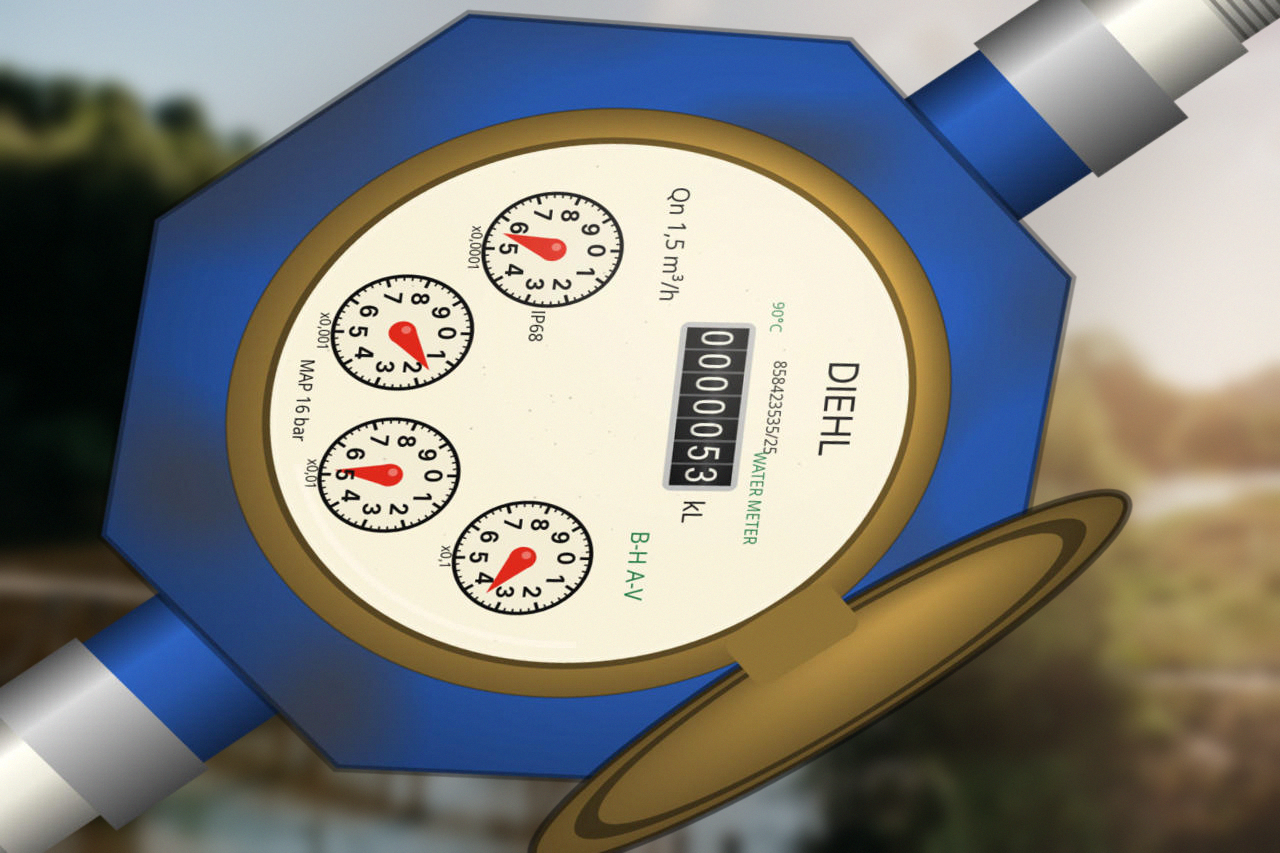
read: 53.3515; kL
